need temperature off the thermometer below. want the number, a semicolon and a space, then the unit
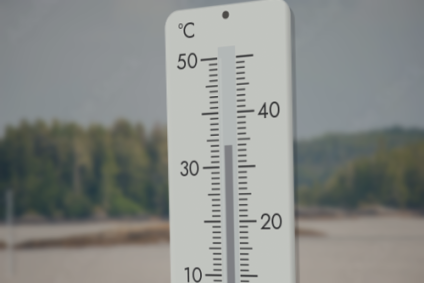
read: 34; °C
